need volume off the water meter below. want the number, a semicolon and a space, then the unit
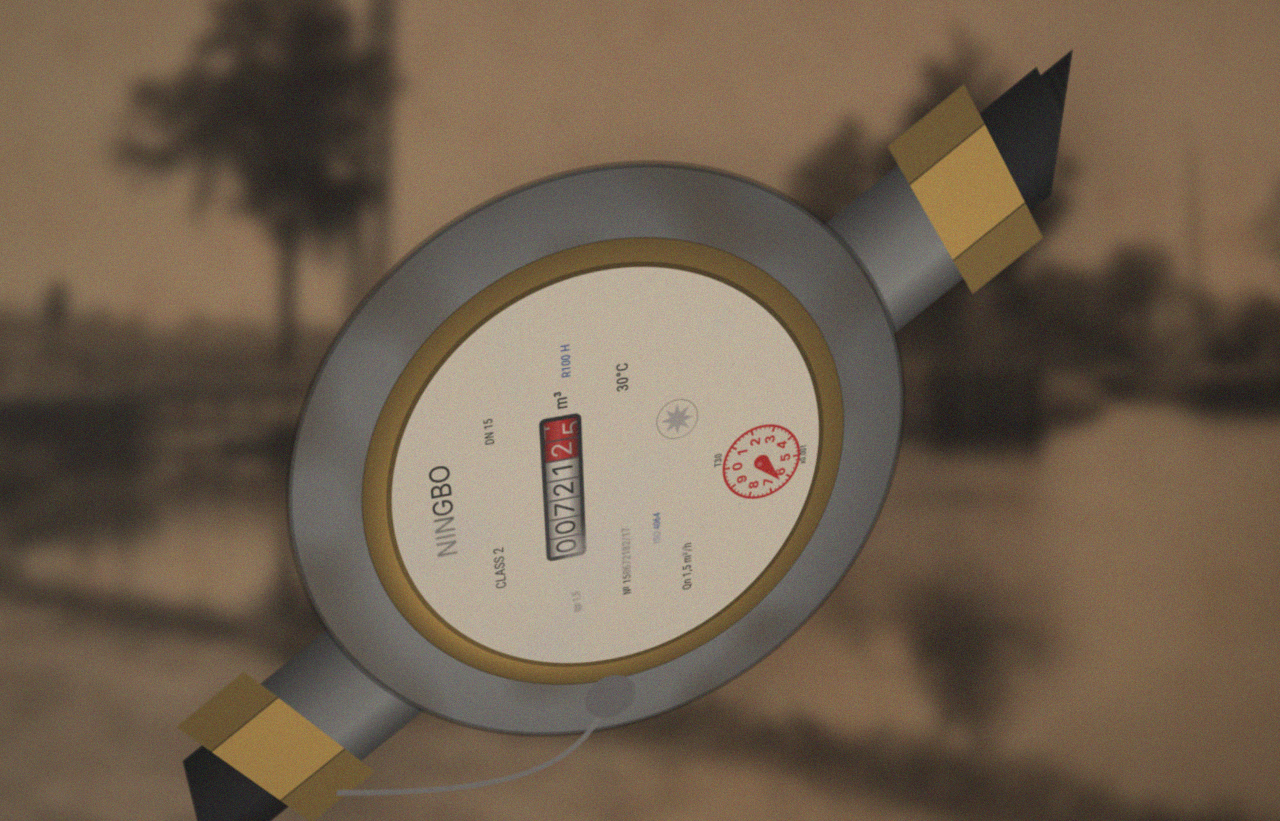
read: 721.246; m³
